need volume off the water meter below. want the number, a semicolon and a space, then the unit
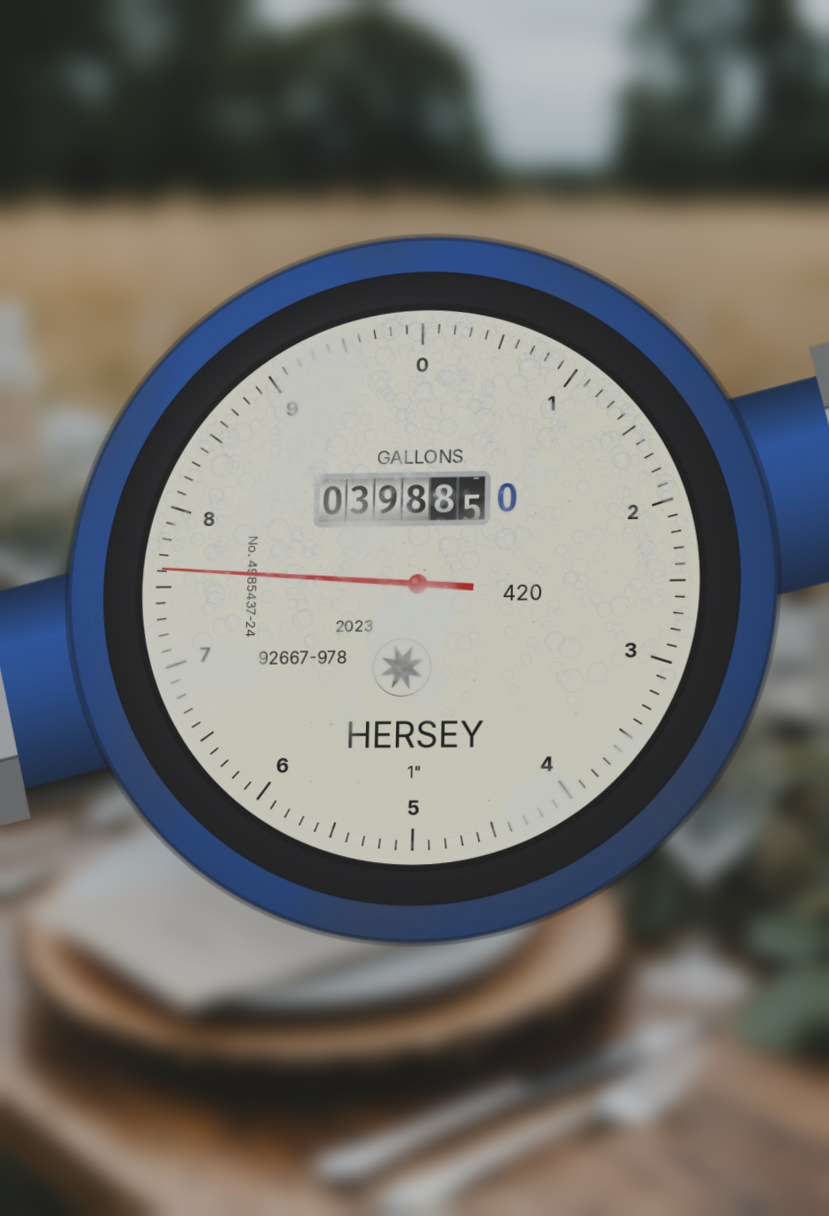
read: 398847.6; gal
